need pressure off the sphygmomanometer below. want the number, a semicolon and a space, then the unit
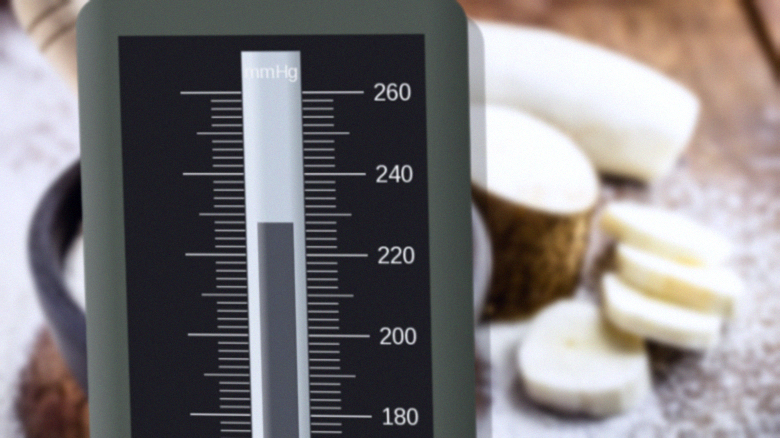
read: 228; mmHg
